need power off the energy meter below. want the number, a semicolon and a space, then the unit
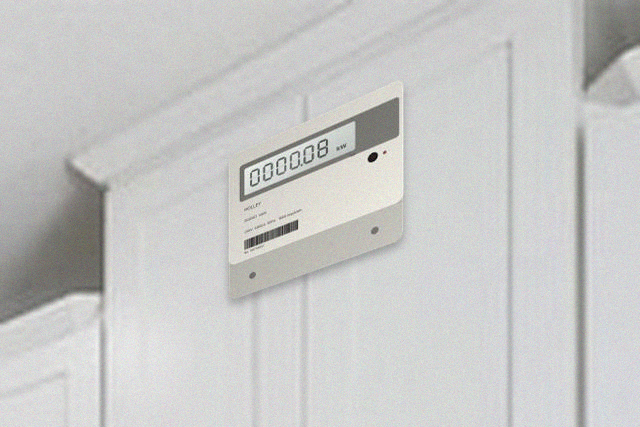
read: 0.08; kW
